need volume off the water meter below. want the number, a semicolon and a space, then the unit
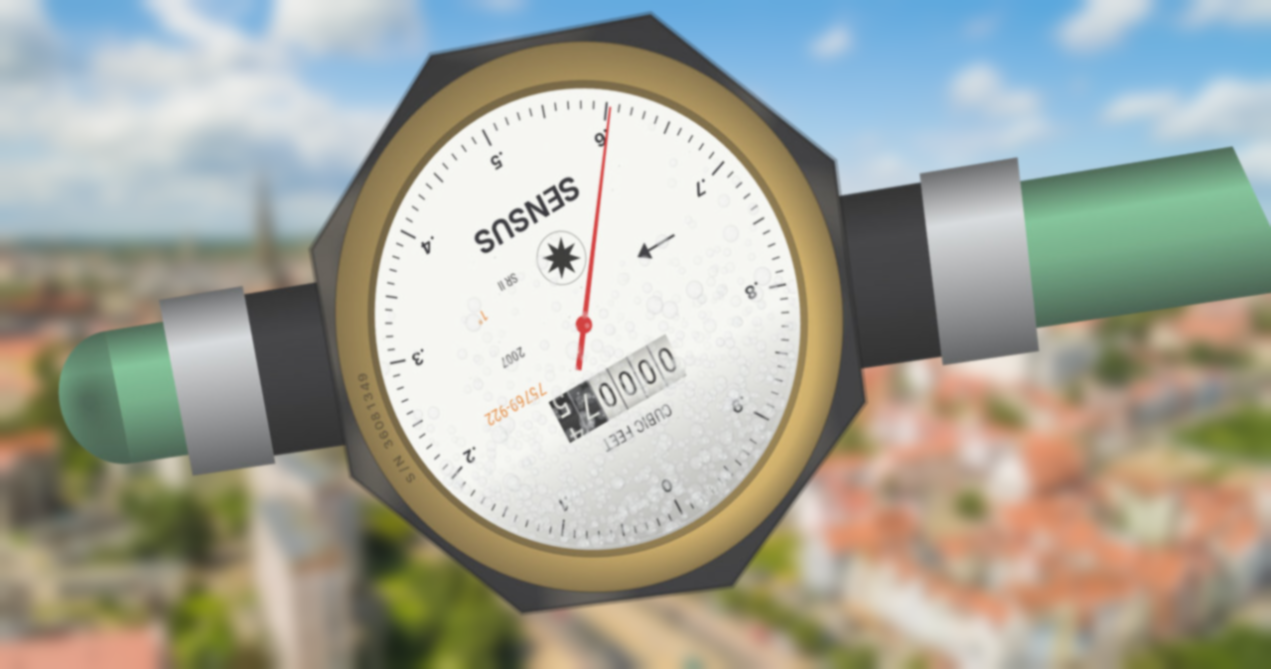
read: 74.60; ft³
